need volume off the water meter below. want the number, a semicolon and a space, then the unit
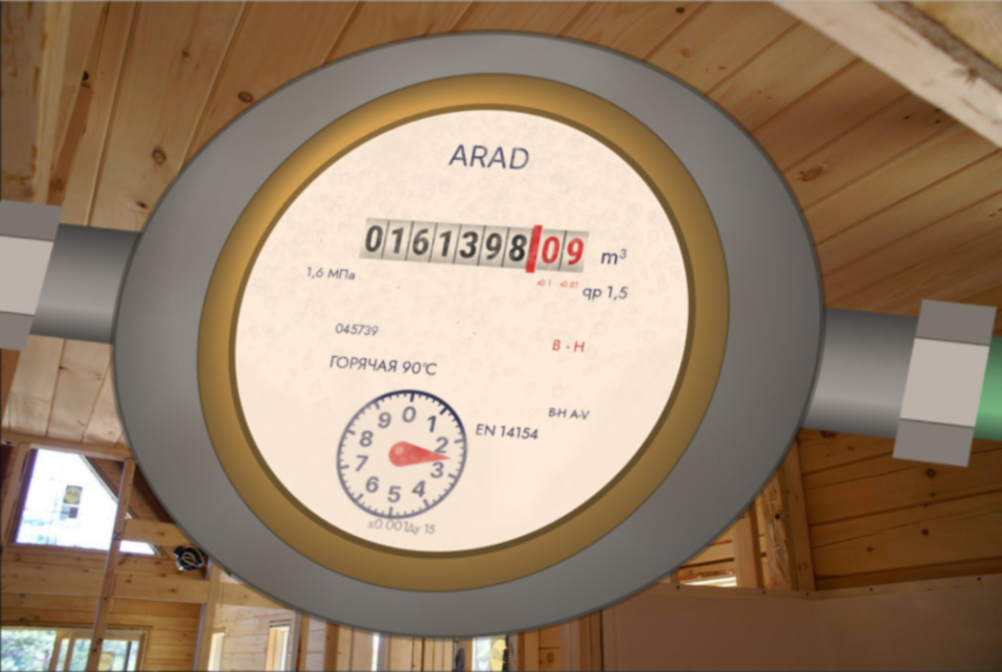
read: 161398.092; m³
